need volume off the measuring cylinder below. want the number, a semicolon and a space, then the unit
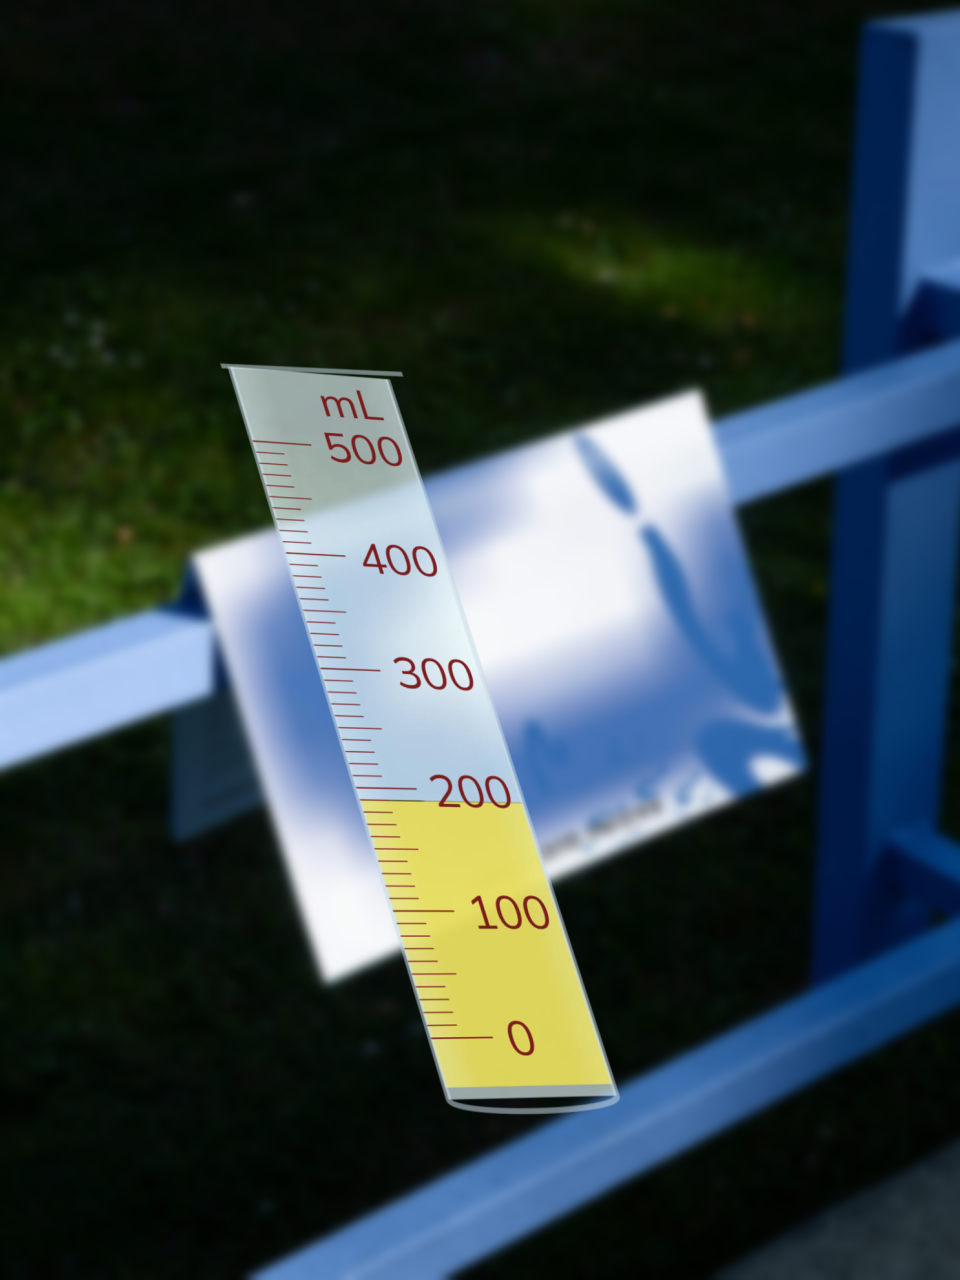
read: 190; mL
